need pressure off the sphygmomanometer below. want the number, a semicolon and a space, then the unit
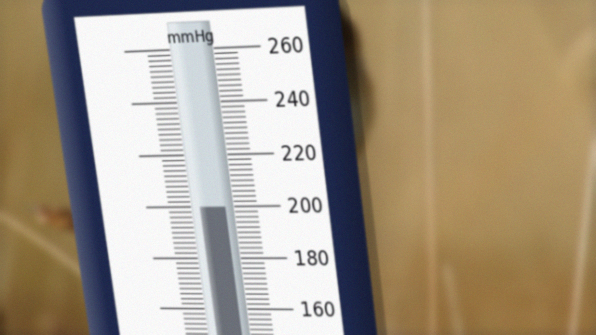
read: 200; mmHg
